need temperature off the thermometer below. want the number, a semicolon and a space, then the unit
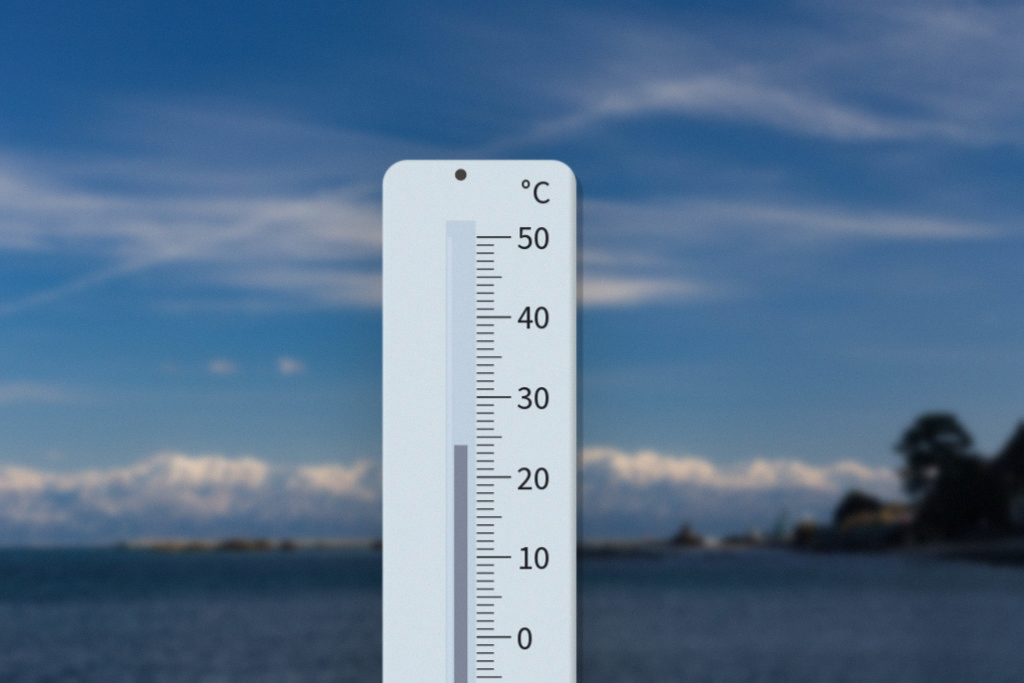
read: 24; °C
